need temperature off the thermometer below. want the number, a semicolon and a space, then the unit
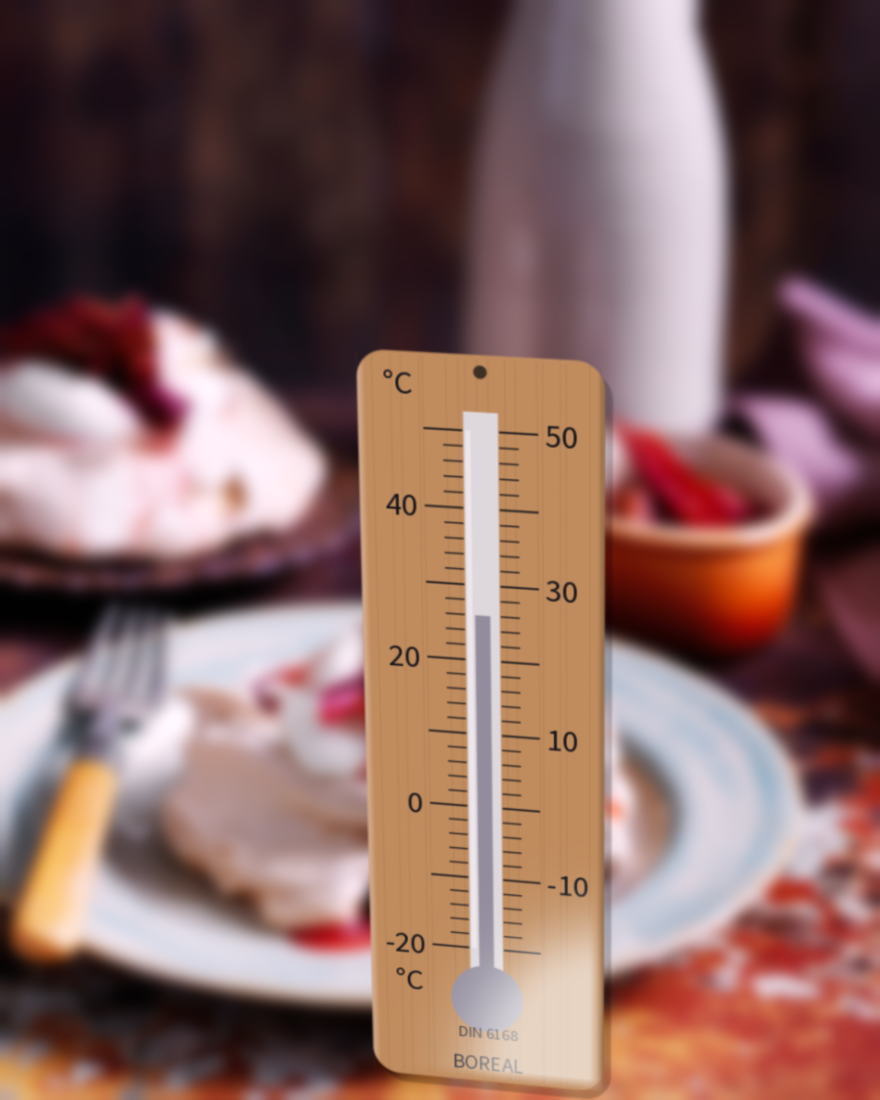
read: 26; °C
